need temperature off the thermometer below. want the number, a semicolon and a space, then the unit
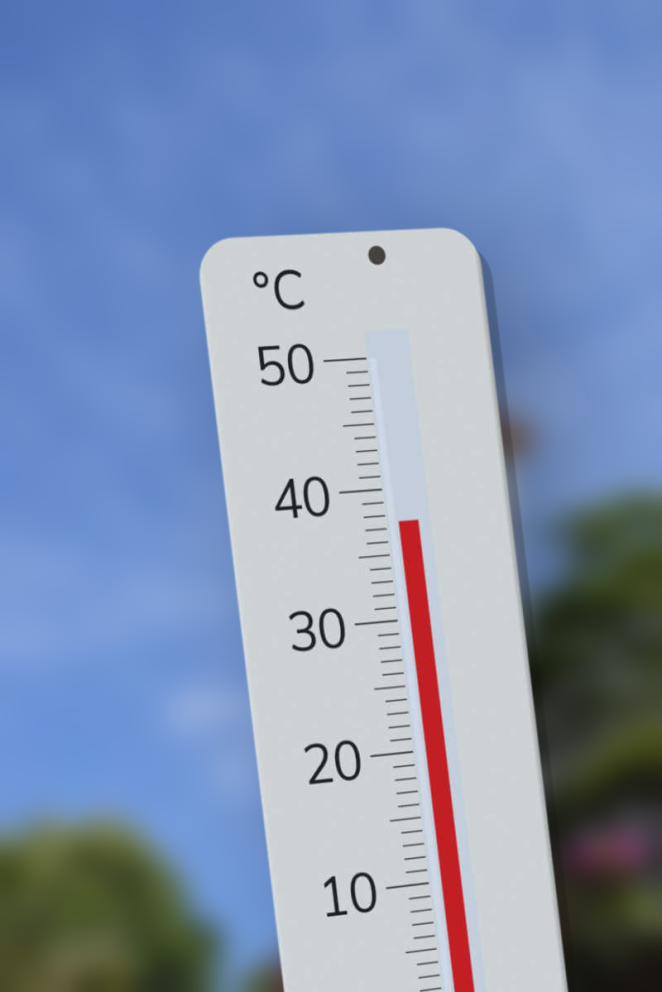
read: 37.5; °C
